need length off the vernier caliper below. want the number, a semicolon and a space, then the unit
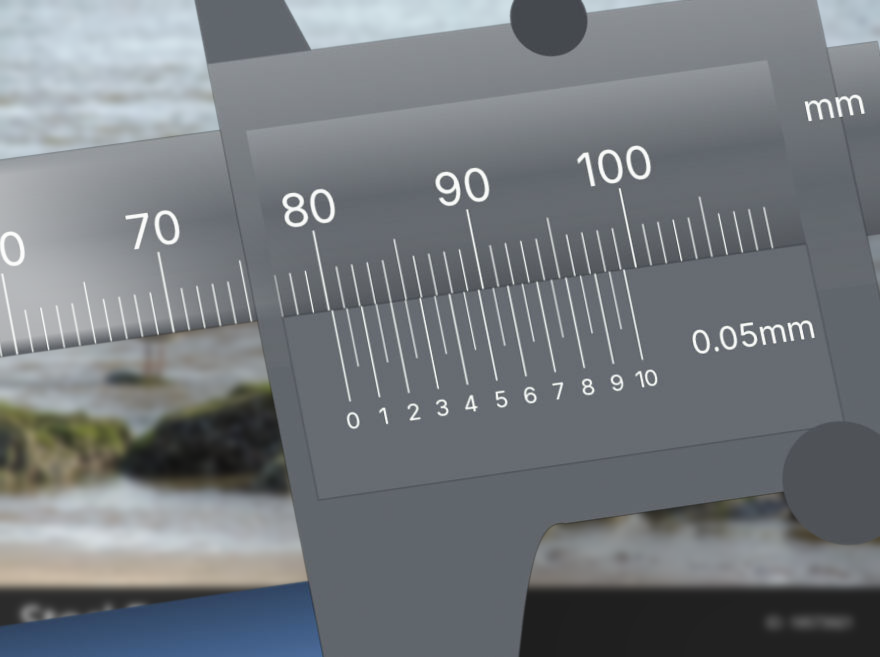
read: 80.2; mm
